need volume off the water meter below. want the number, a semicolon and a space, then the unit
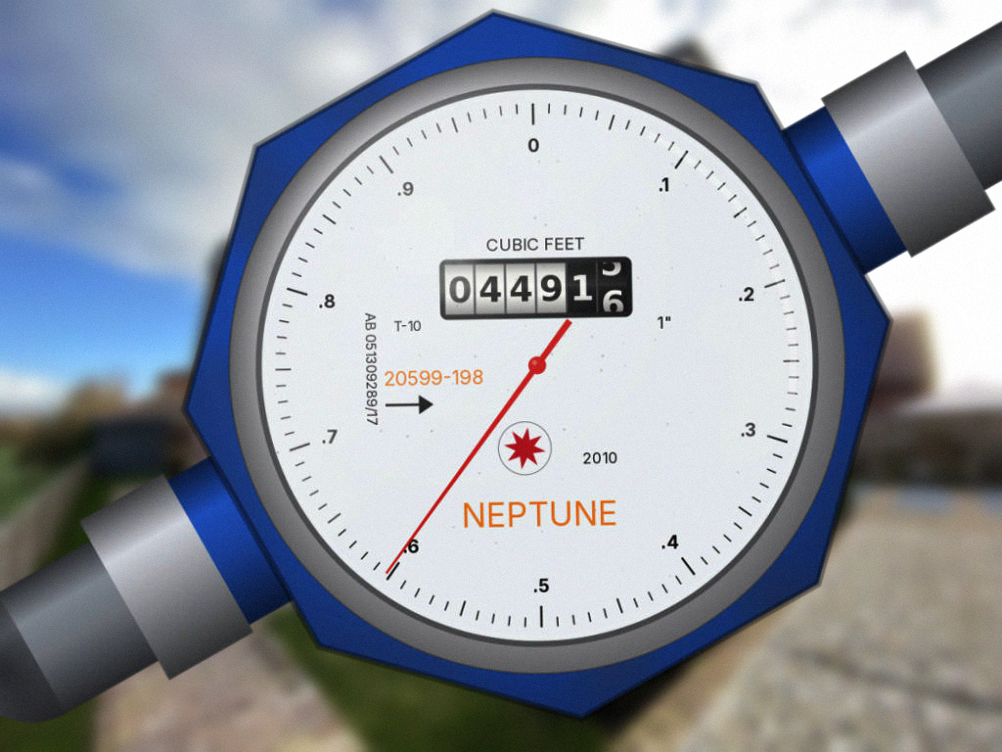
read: 44915.60; ft³
